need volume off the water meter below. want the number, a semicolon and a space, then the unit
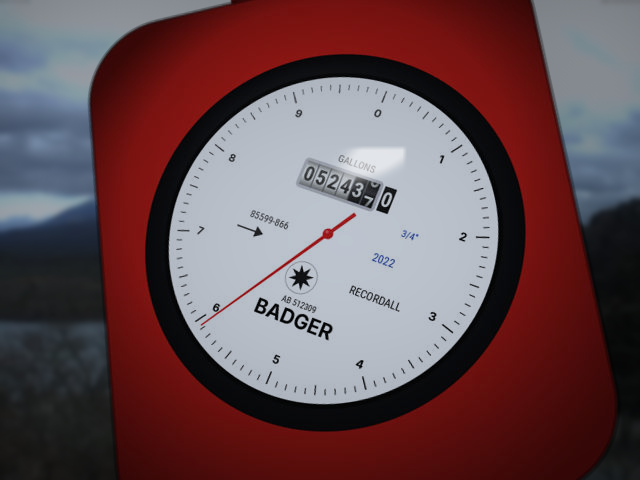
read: 524365.9; gal
